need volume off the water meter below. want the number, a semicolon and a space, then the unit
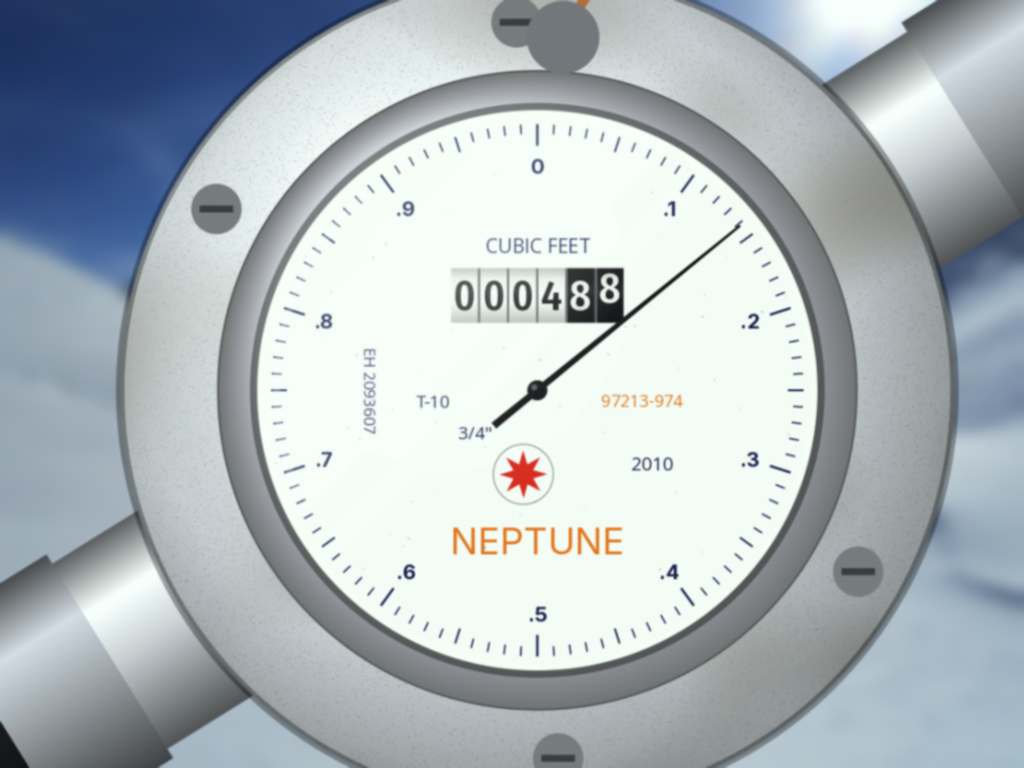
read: 488.14; ft³
